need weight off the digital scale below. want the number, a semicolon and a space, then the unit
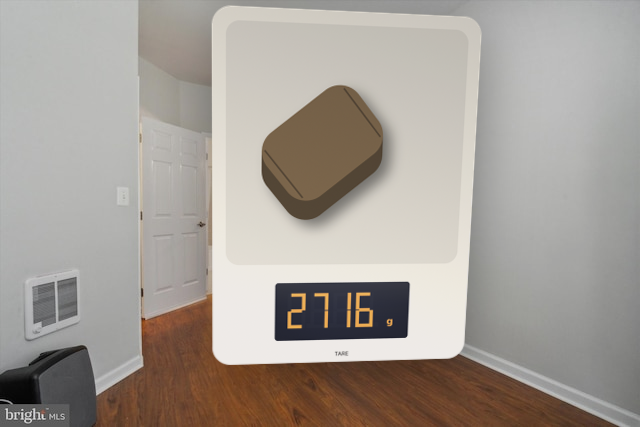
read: 2716; g
